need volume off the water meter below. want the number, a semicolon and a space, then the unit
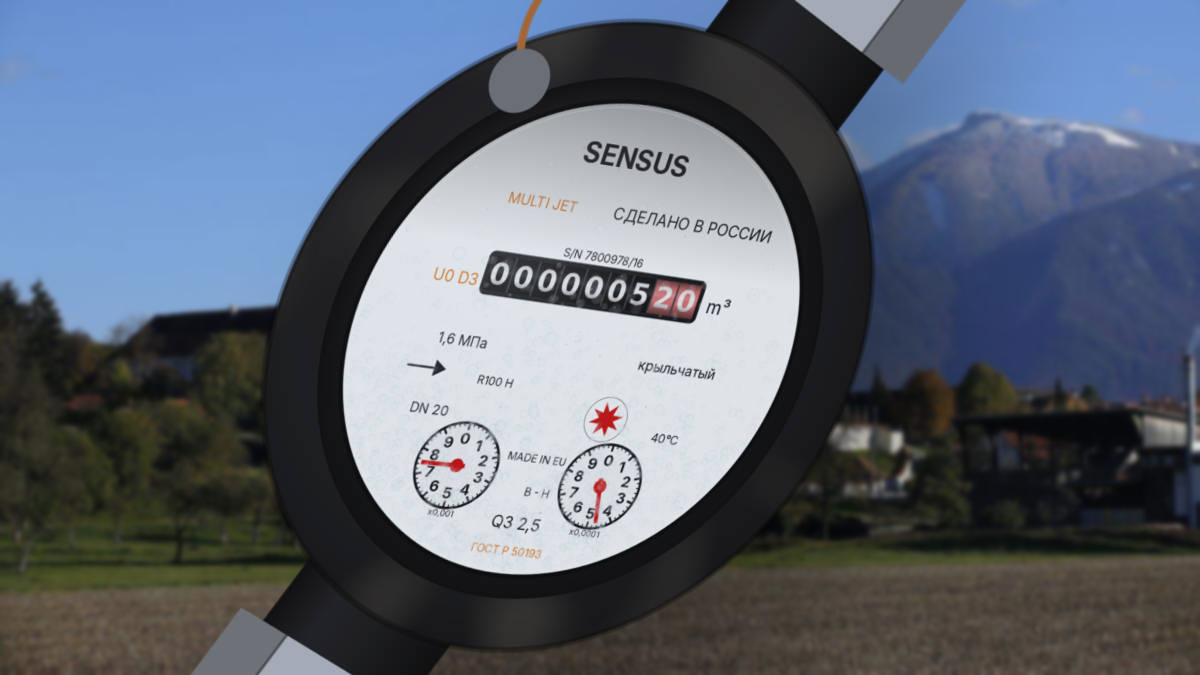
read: 5.2074; m³
